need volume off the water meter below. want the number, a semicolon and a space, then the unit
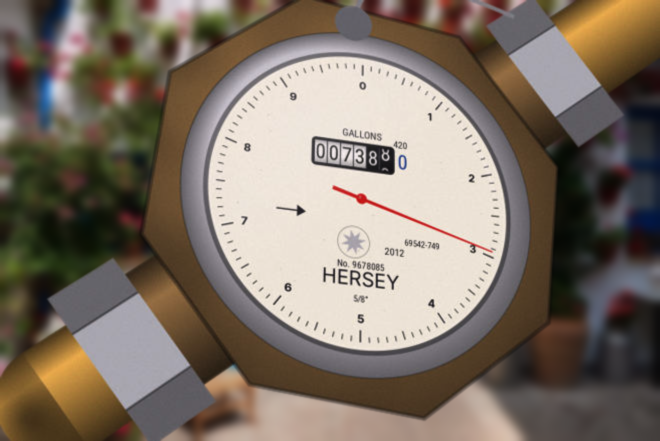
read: 73882.9; gal
